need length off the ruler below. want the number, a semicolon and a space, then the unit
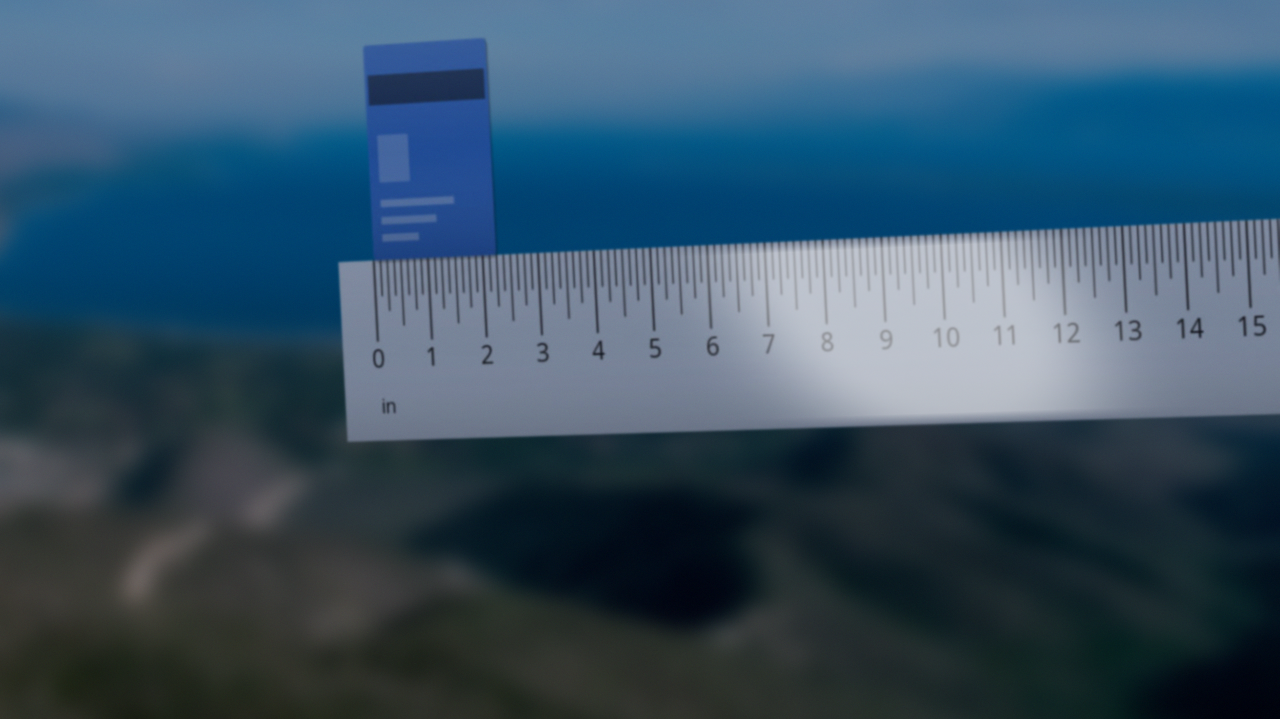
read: 2.25; in
